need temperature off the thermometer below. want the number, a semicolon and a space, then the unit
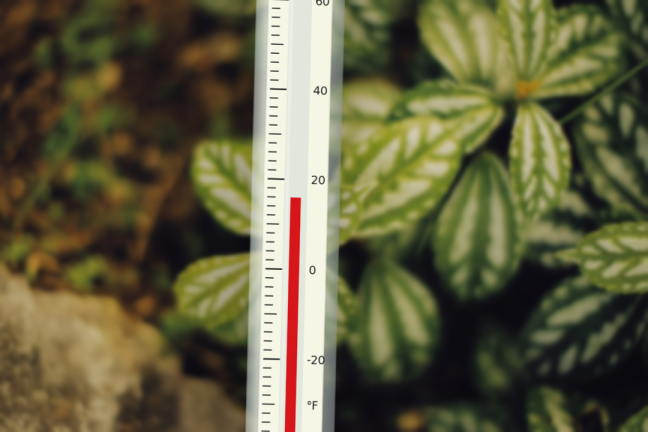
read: 16; °F
